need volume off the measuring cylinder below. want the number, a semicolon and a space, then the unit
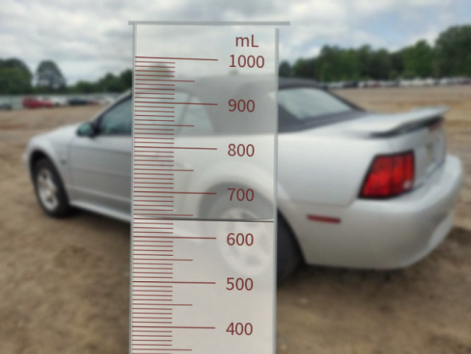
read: 640; mL
